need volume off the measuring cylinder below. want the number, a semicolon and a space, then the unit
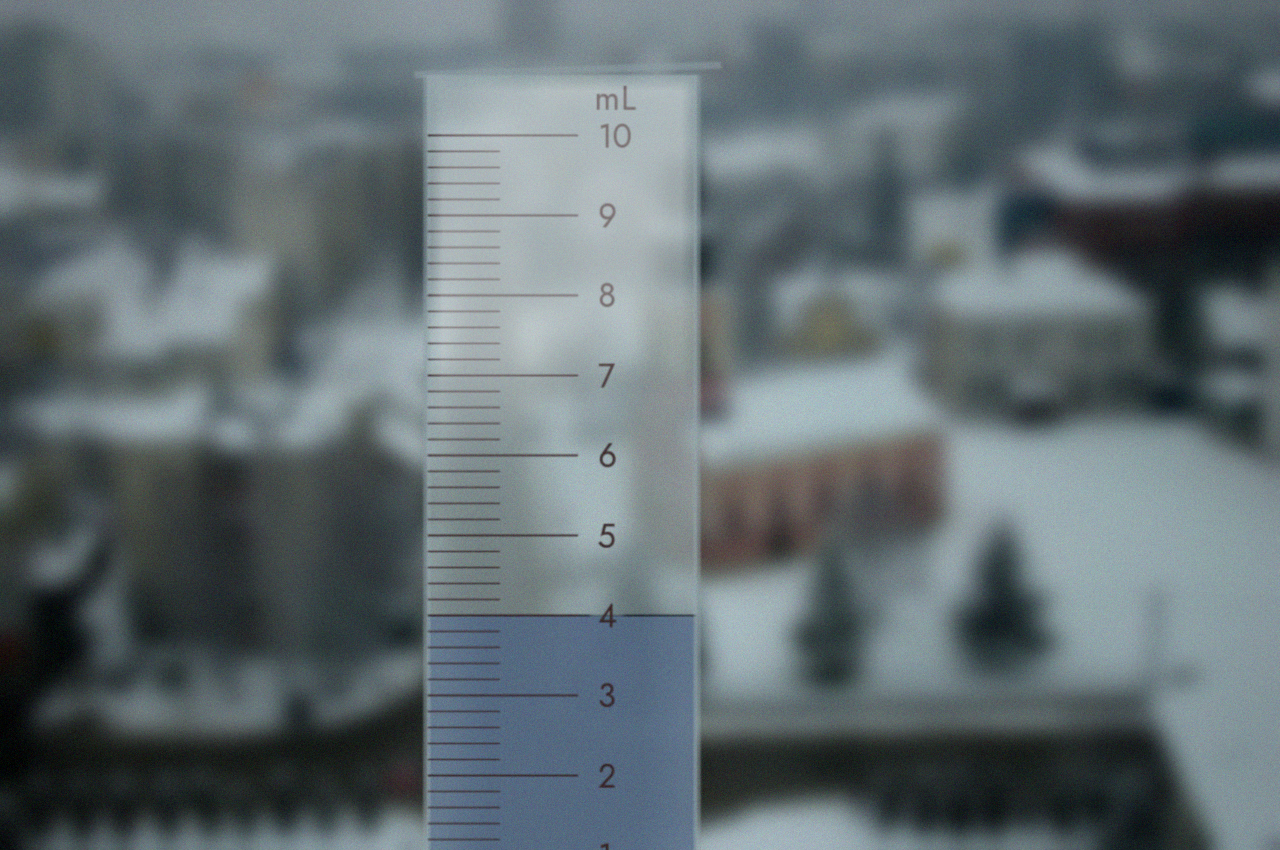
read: 4; mL
